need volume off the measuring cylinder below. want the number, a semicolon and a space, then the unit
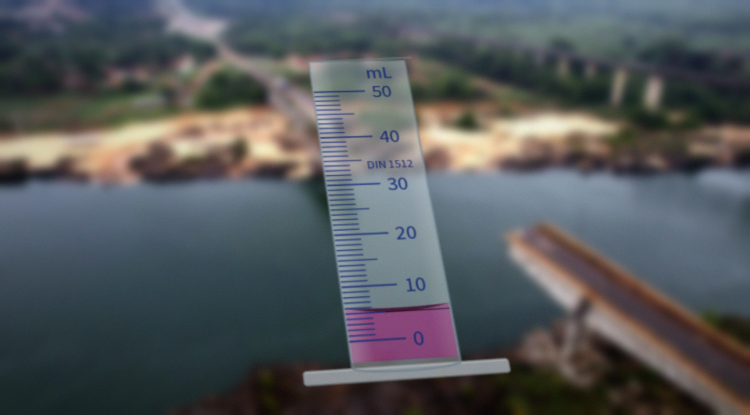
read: 5; mL
